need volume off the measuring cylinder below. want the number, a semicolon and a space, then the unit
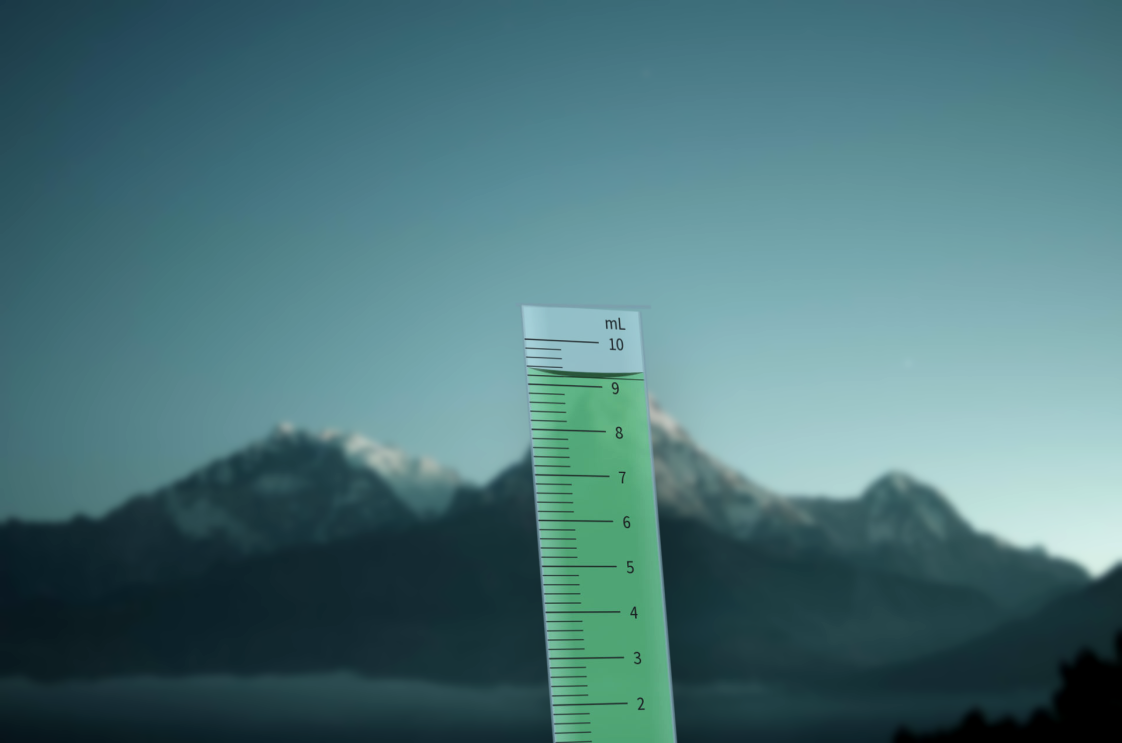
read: 9.2; mL
